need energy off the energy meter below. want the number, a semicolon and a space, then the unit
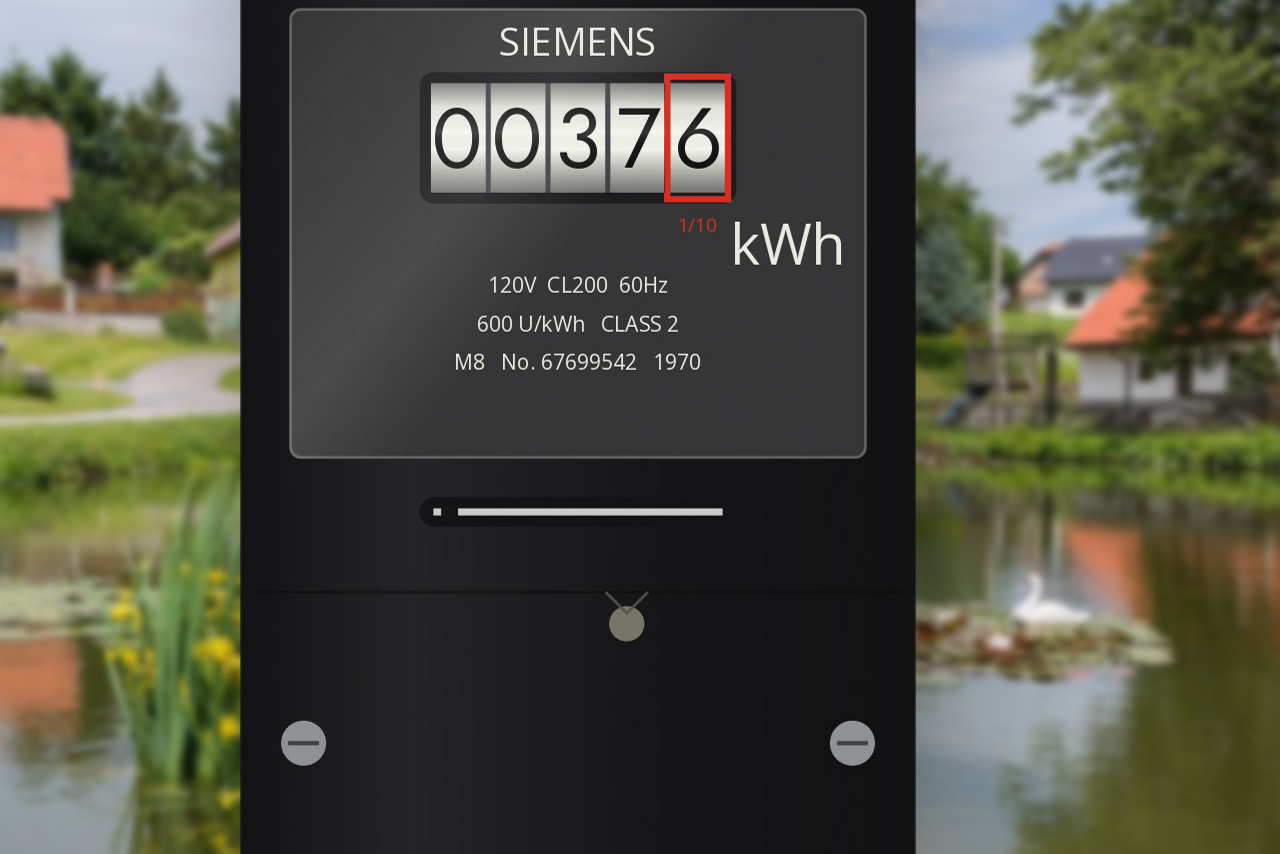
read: 37.6; kWh
